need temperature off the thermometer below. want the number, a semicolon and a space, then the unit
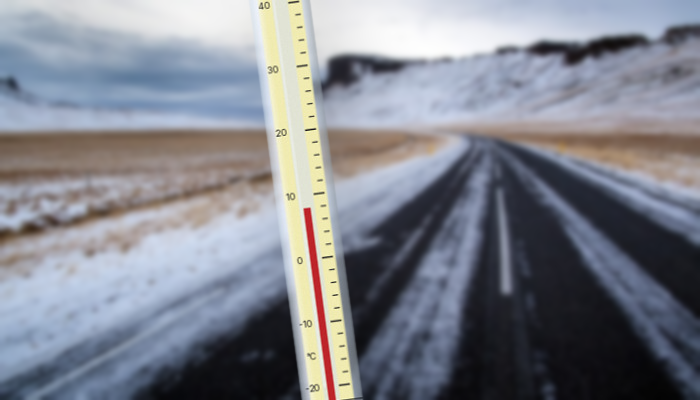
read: 8; °C
